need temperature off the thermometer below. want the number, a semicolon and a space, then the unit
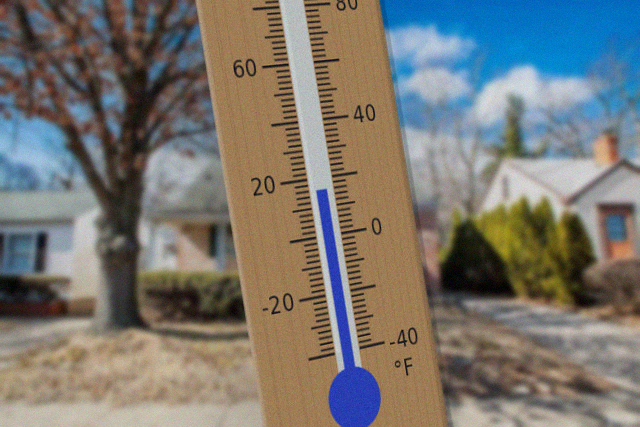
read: 16; °F
